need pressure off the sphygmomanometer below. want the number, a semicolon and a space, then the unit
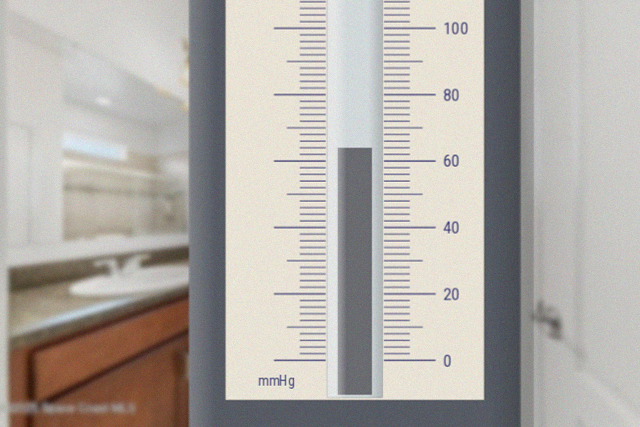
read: 64; mmHg
